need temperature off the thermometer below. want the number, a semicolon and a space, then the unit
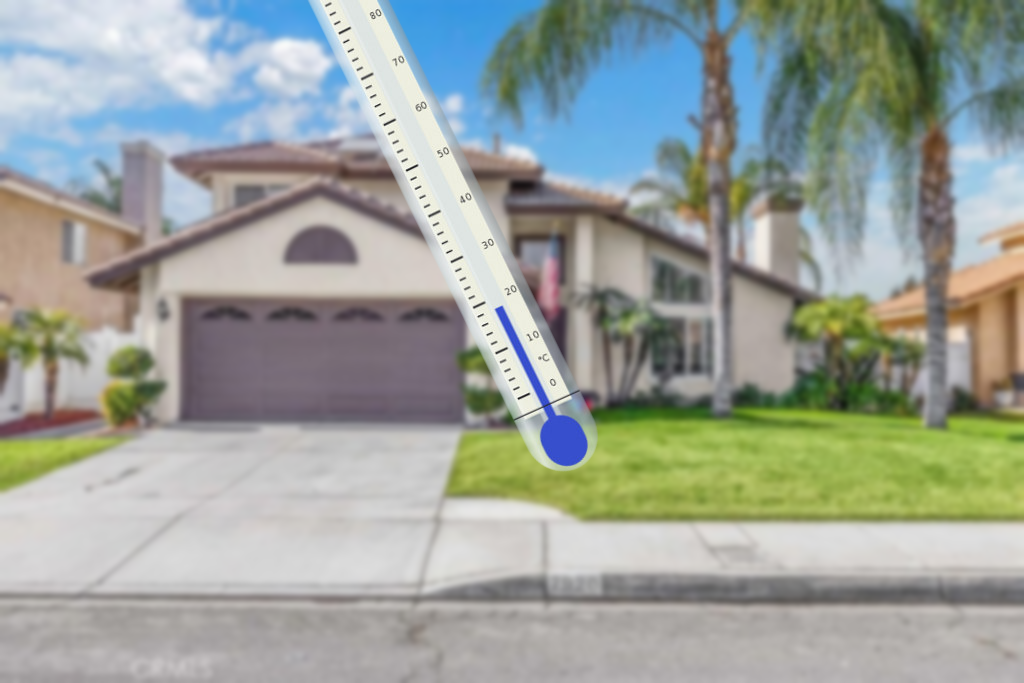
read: 18; °C
